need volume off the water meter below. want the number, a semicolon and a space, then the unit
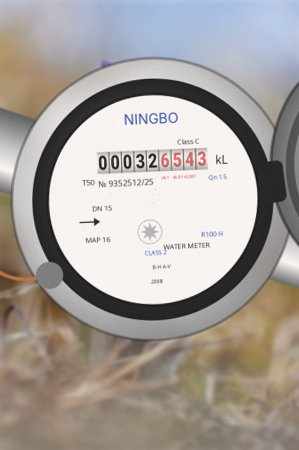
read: 32.6543; kL
